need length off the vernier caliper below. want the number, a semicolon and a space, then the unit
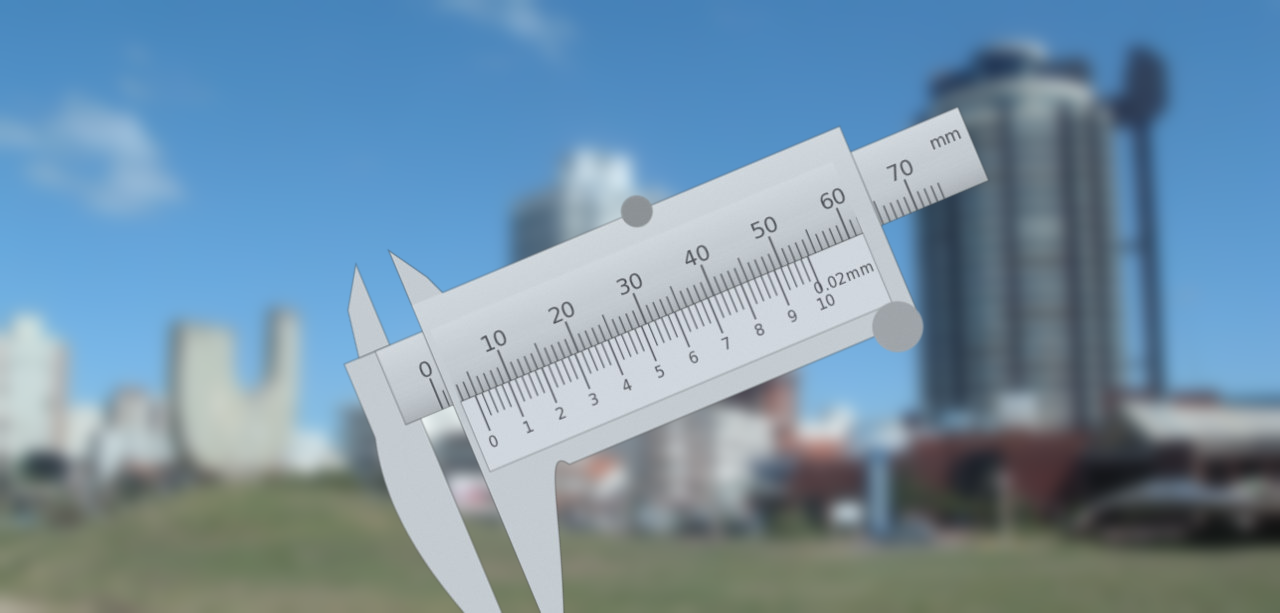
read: 4.8; mm
